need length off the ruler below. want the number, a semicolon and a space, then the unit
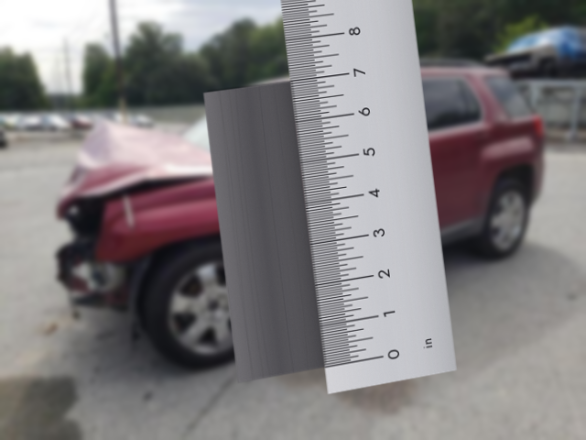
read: 7; in
